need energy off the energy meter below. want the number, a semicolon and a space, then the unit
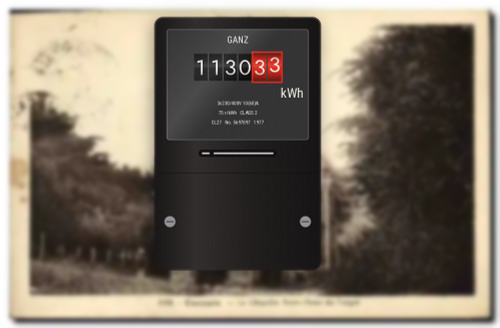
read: 1130.33; kWh
